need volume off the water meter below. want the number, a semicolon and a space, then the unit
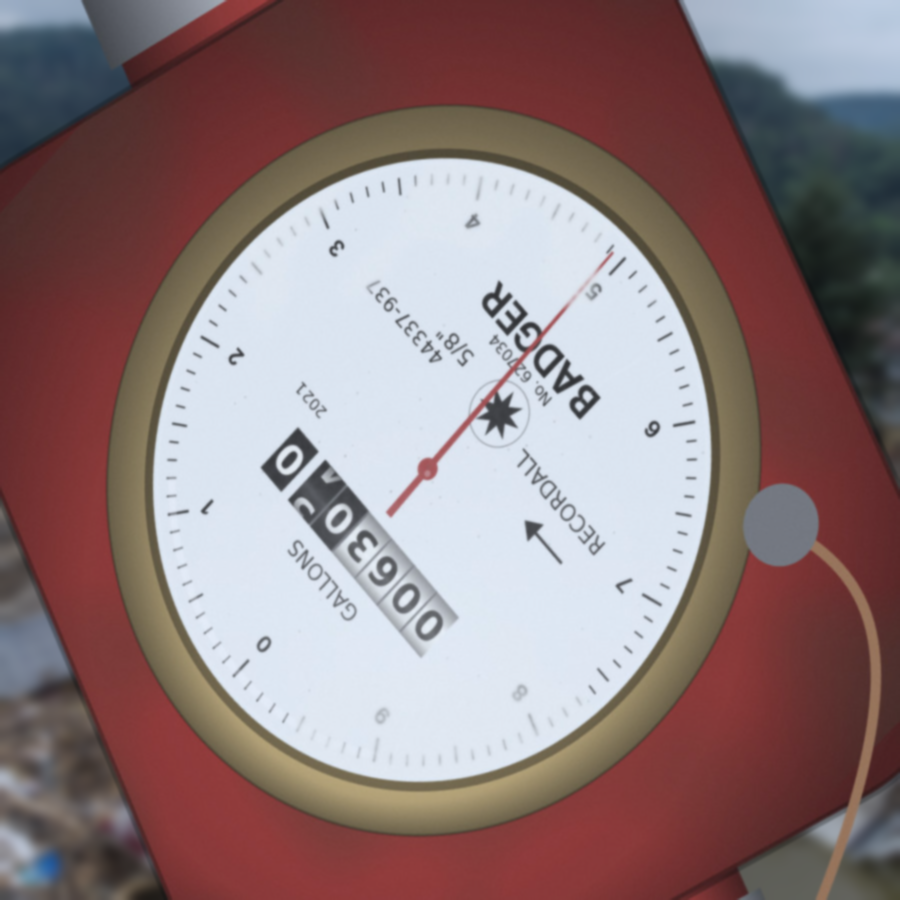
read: 63034.9; gal
